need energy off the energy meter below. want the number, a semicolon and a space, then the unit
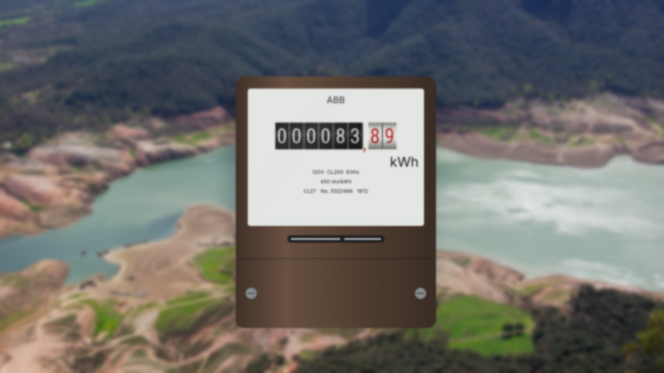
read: 83.89; kWh
